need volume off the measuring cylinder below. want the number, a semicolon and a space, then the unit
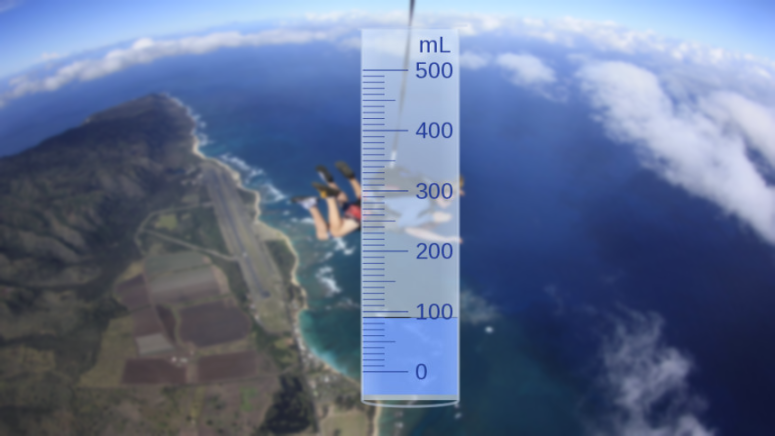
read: 90; mL
